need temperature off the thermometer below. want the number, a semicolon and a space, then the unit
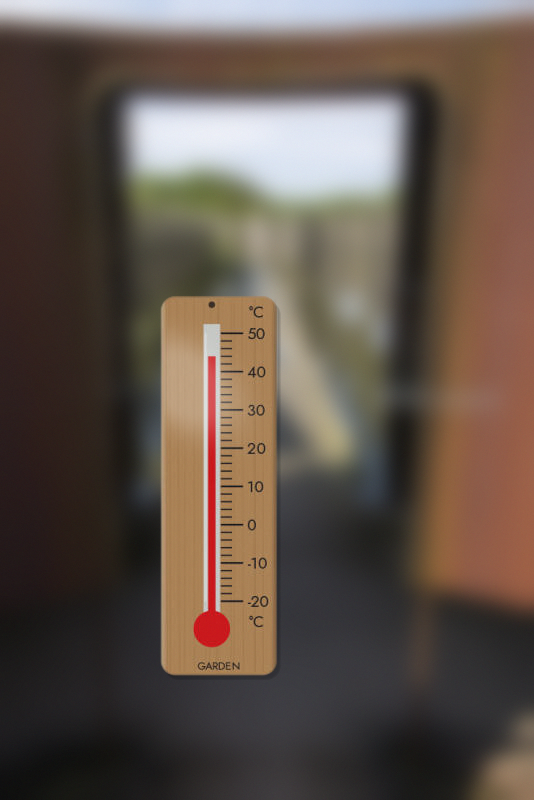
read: 44; °C
